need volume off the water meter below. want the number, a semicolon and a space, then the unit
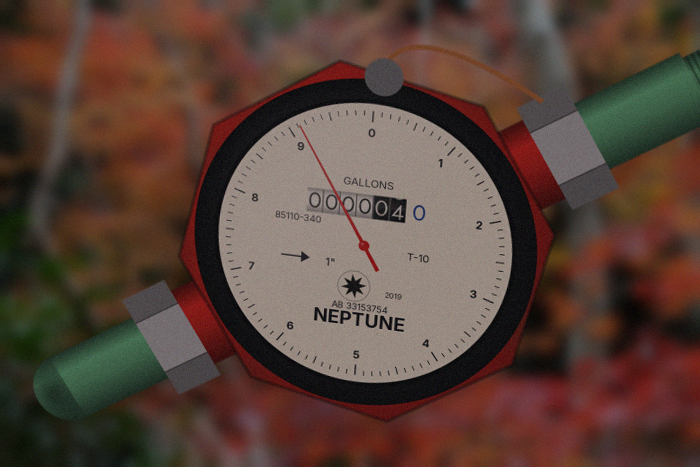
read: 39.1; gal
